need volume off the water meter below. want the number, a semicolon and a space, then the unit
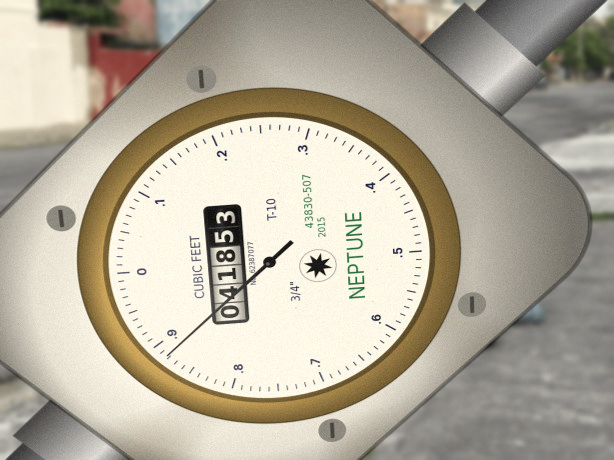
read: 41852.88; ft³
